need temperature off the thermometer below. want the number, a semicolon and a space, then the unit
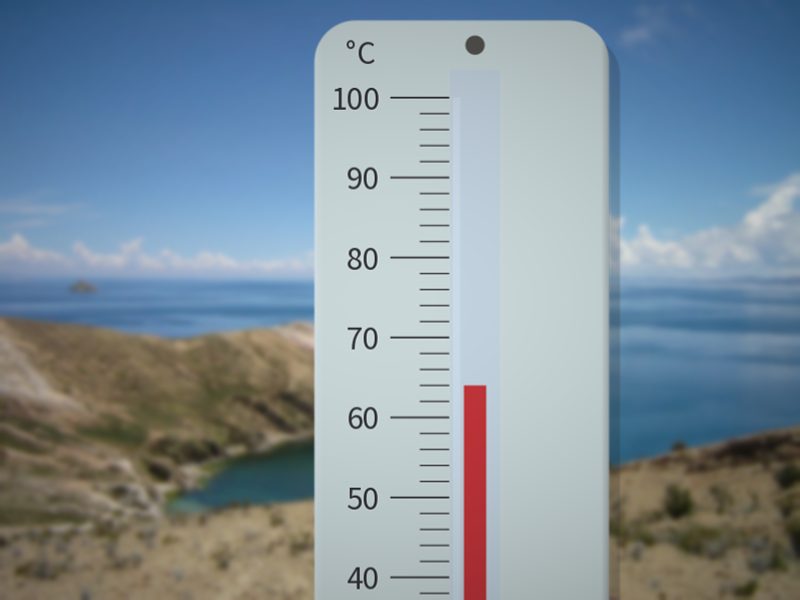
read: 64; °C
